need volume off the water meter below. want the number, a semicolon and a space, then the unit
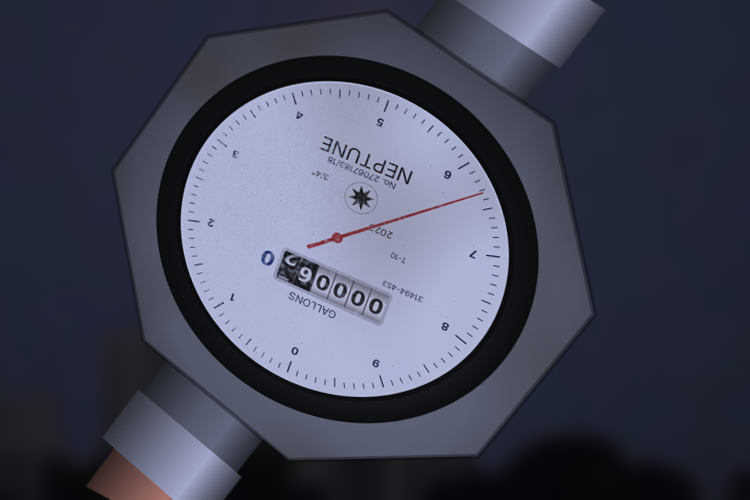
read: 616.3; gal
